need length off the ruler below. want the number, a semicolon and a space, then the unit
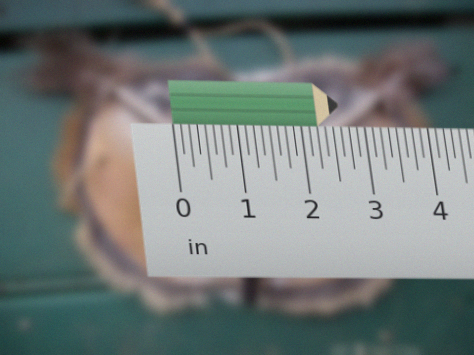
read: 2.625; in
